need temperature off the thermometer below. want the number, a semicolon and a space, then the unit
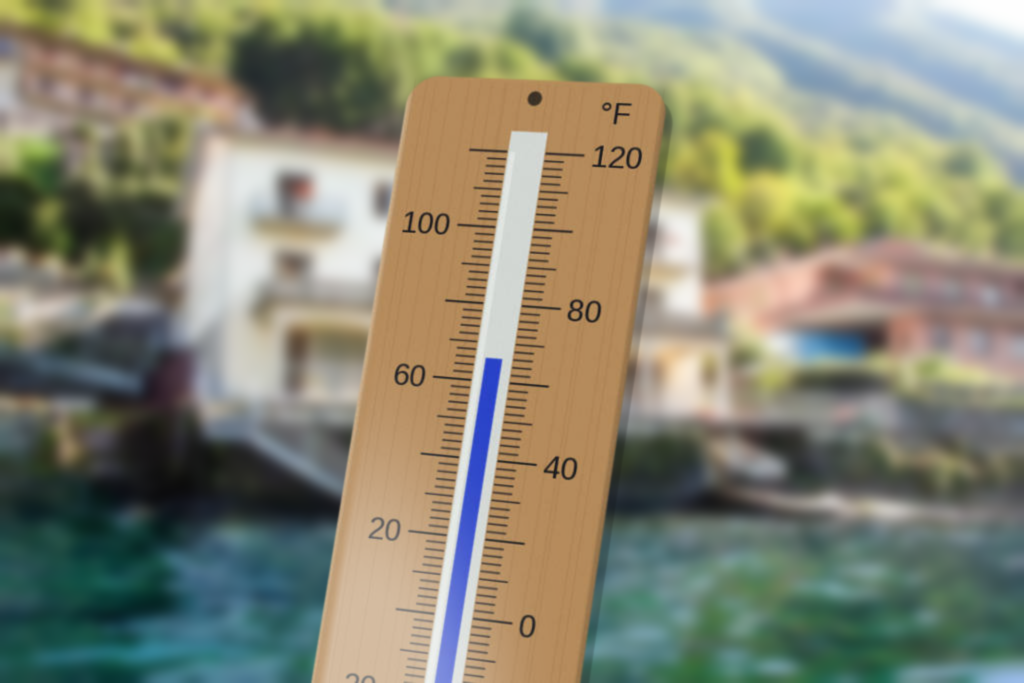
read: 66; °F
